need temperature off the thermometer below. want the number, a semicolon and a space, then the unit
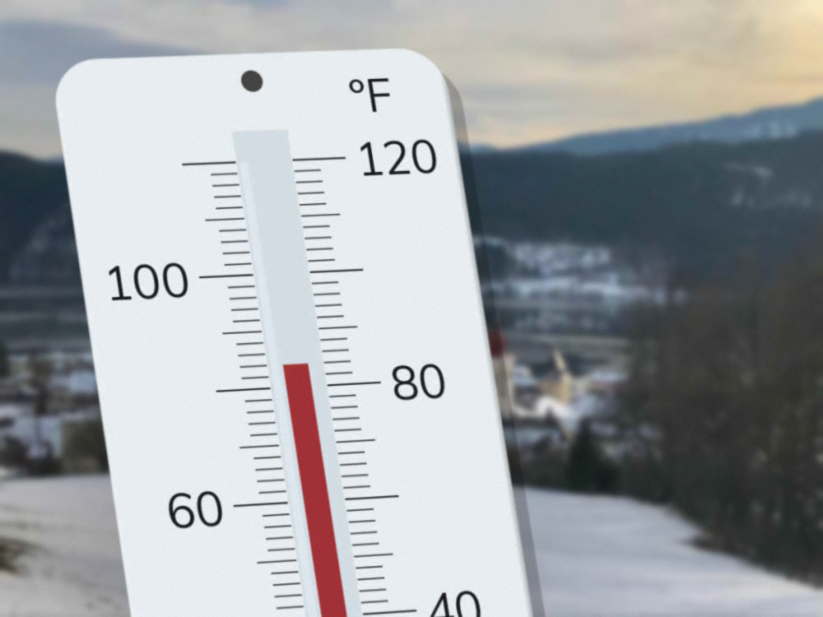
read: 84; °F
